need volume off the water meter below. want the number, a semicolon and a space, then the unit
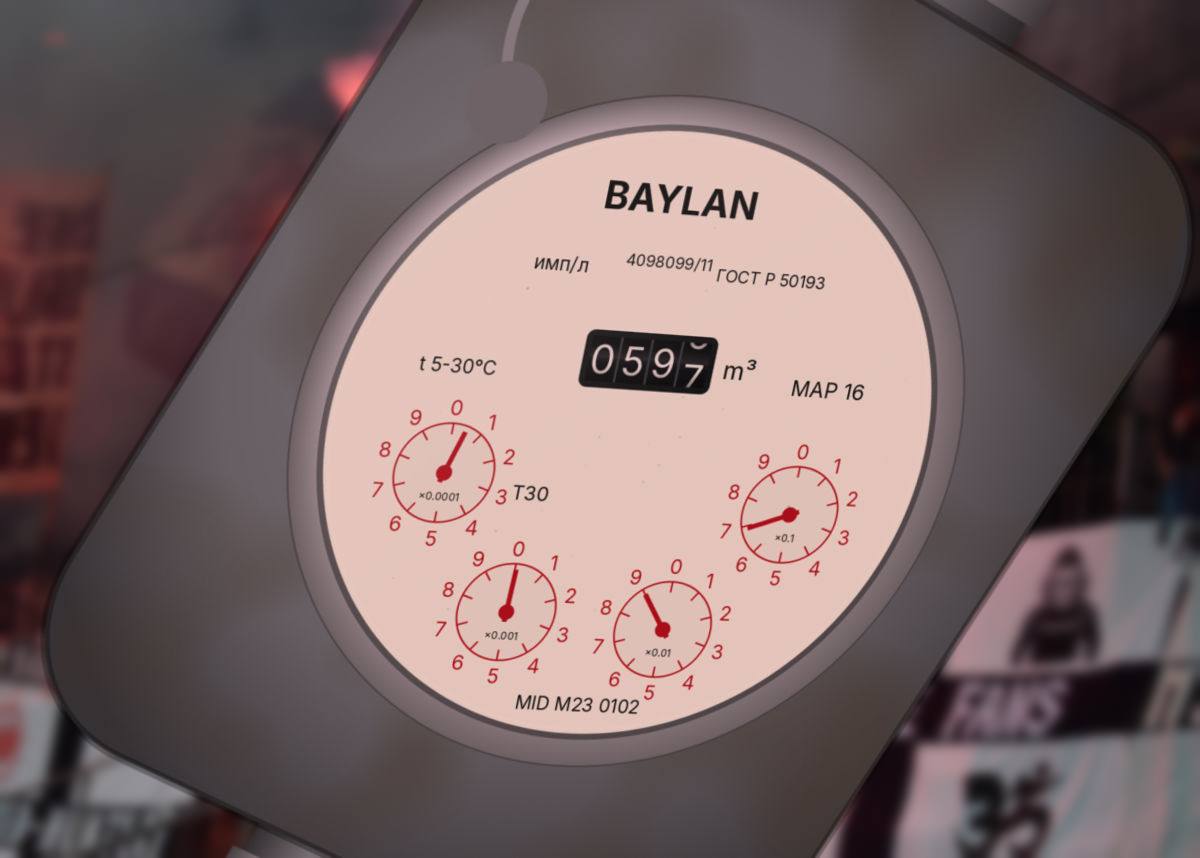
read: 596.6900; m³
